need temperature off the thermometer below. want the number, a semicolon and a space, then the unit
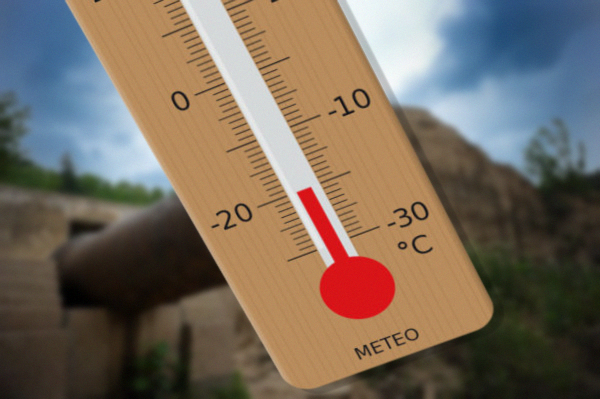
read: -20; °C
